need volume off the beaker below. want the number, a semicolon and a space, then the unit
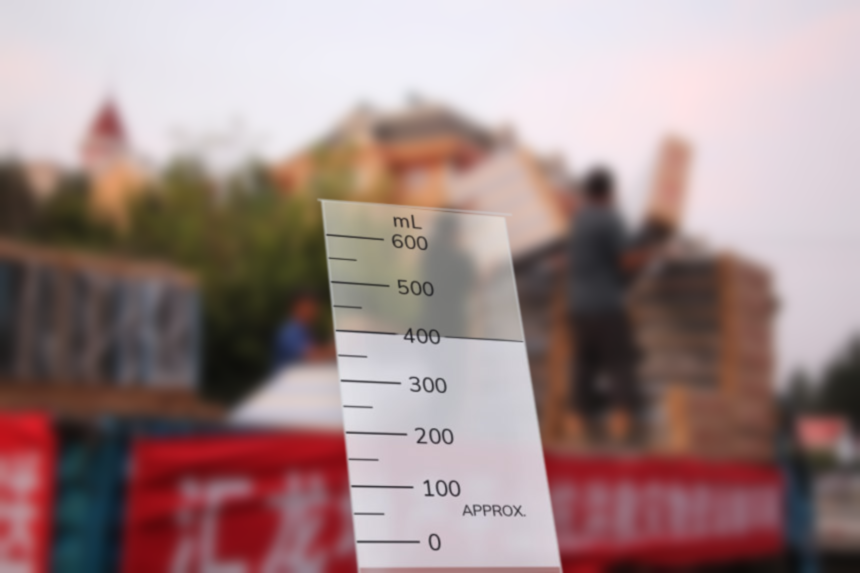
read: 400; mL
